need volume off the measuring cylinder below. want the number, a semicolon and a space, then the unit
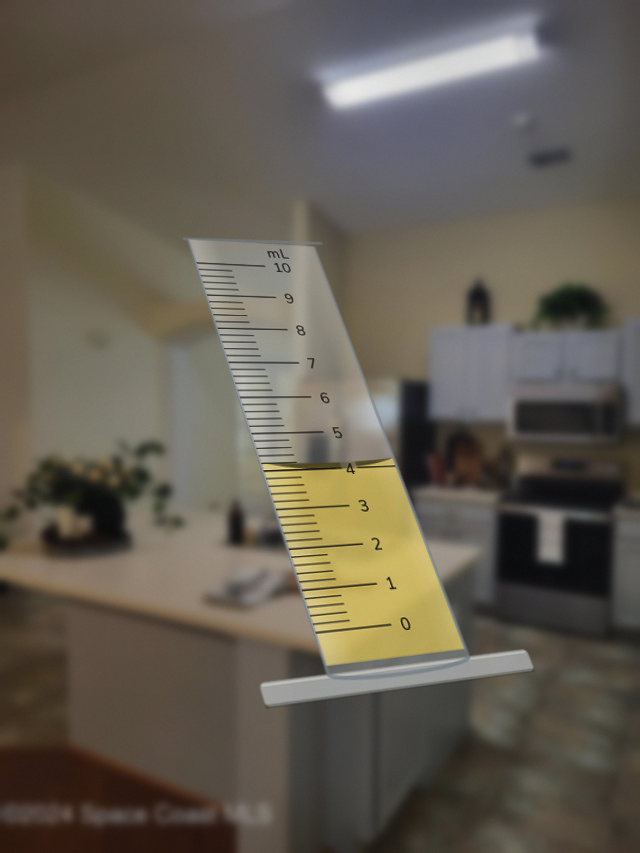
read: 4; mL
